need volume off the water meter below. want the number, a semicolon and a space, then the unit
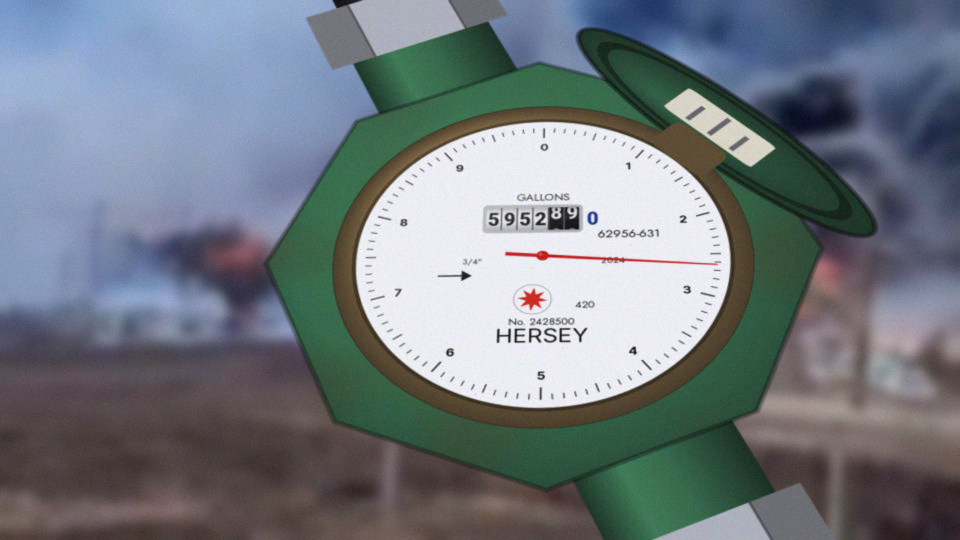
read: 5952892.6; gal
